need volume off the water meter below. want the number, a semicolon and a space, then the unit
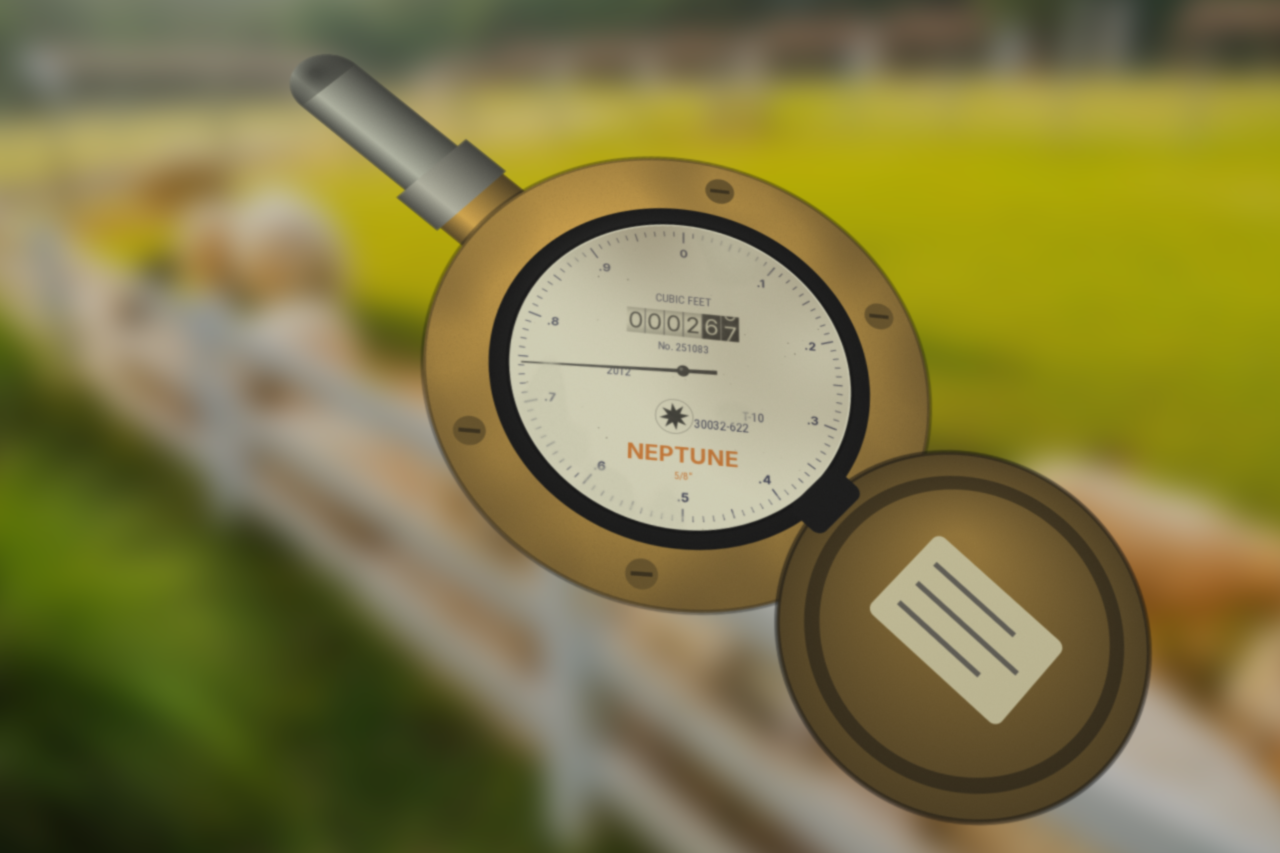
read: 266.74; ft³
